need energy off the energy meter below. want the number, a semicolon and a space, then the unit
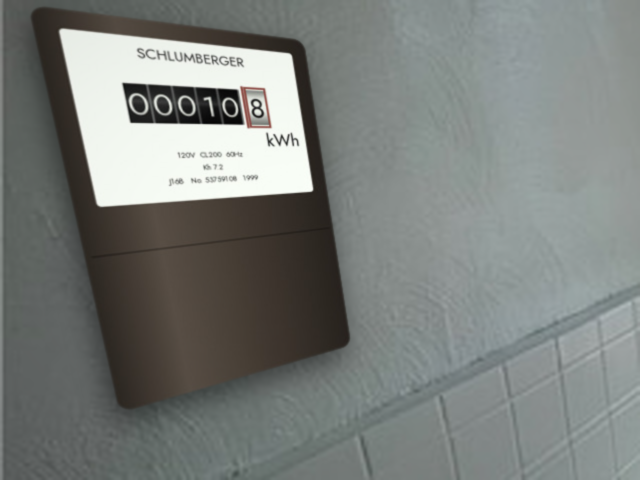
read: 10.8; kWh
